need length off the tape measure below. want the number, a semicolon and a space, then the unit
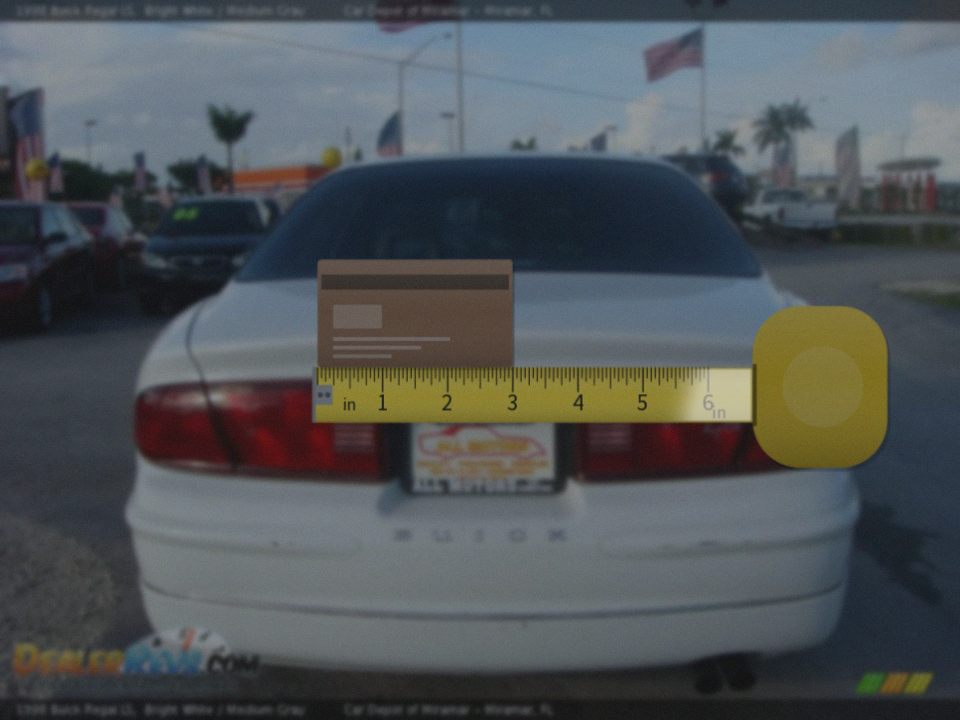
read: 3; in
